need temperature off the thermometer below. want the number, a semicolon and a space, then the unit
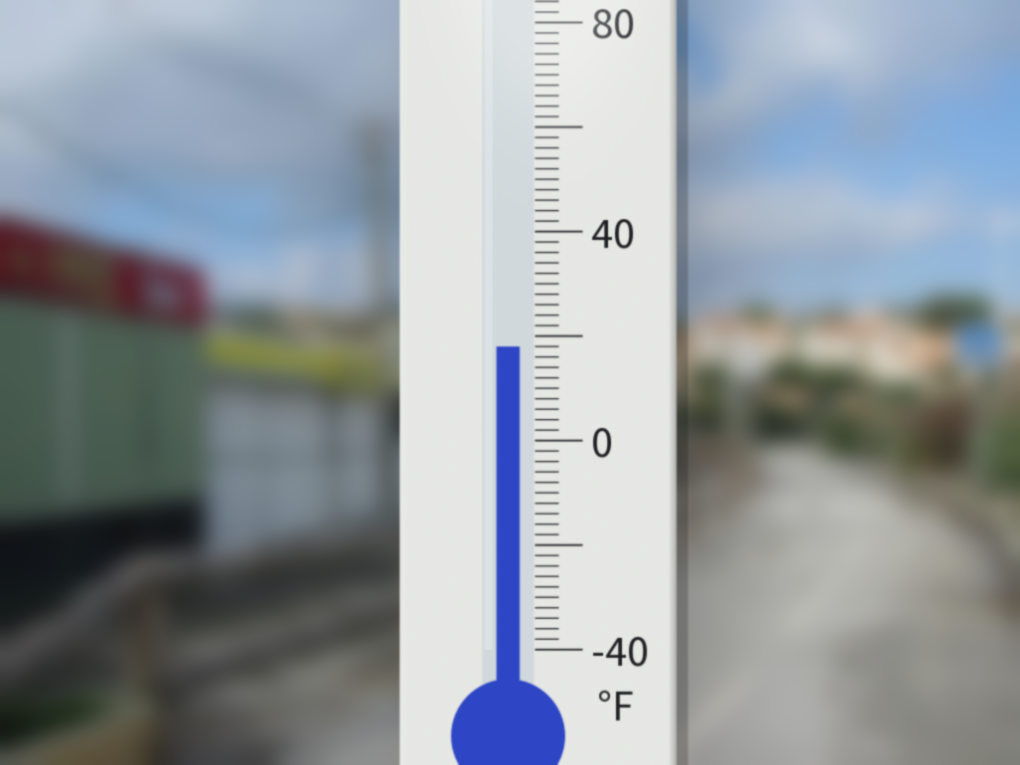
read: 18; °F
